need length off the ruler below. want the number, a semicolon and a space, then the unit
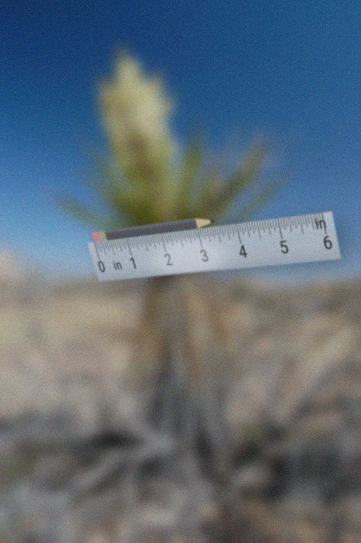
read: 3.5; in
